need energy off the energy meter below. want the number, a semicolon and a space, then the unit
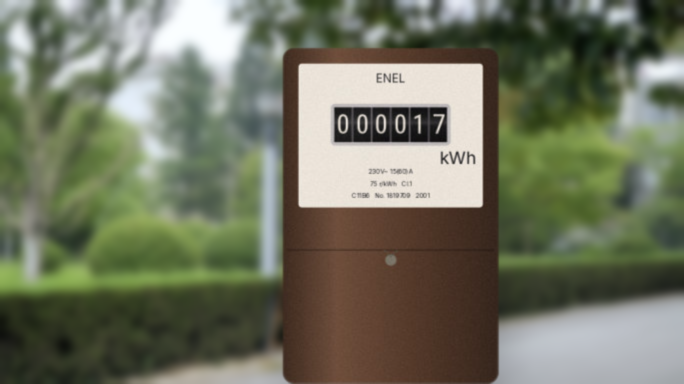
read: 17; kWh
